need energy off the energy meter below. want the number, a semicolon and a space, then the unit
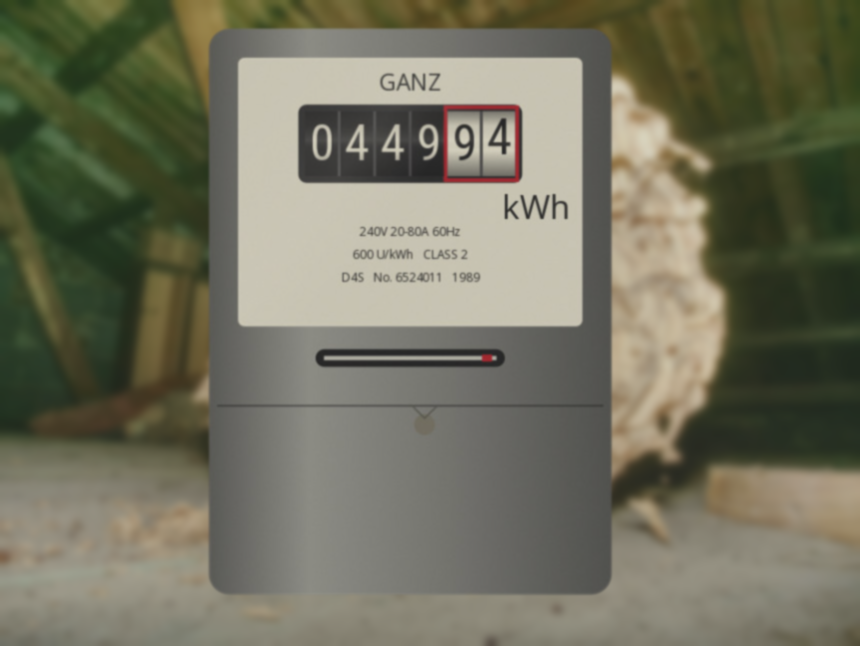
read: 449.94; kWh
